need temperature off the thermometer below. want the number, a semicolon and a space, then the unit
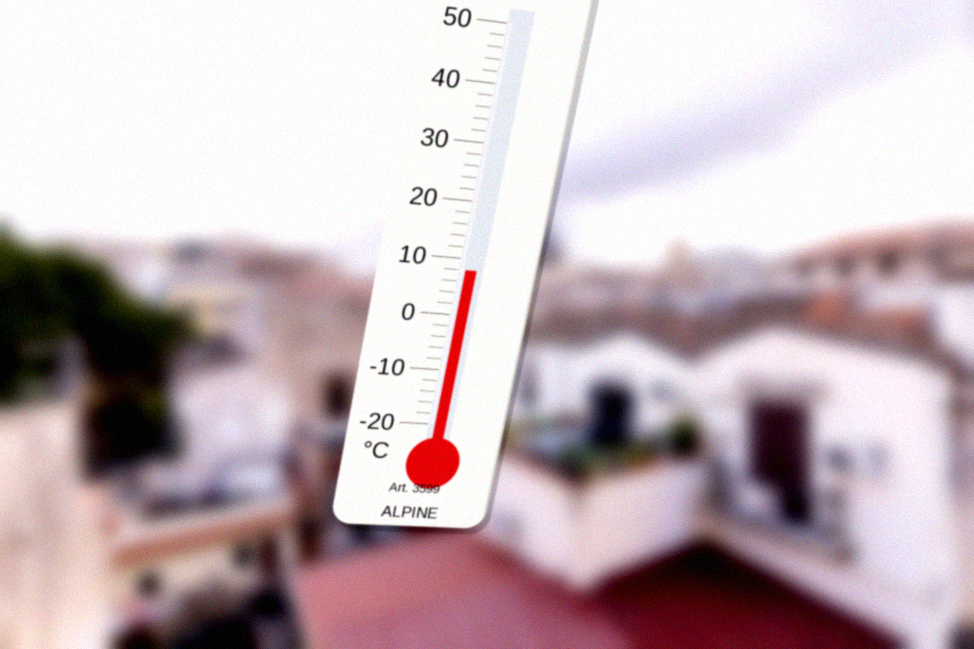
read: 8; °C
